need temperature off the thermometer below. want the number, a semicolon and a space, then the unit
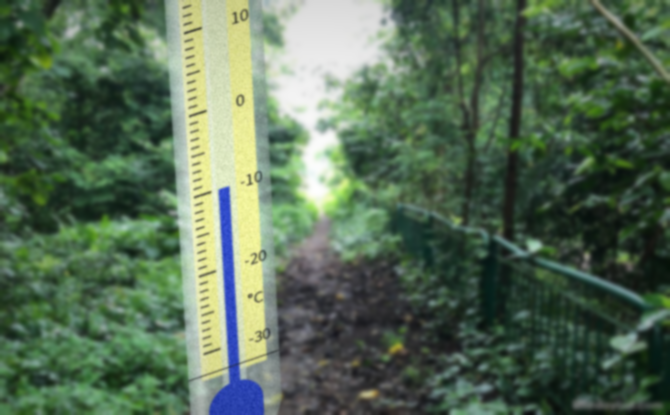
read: -10; °C
